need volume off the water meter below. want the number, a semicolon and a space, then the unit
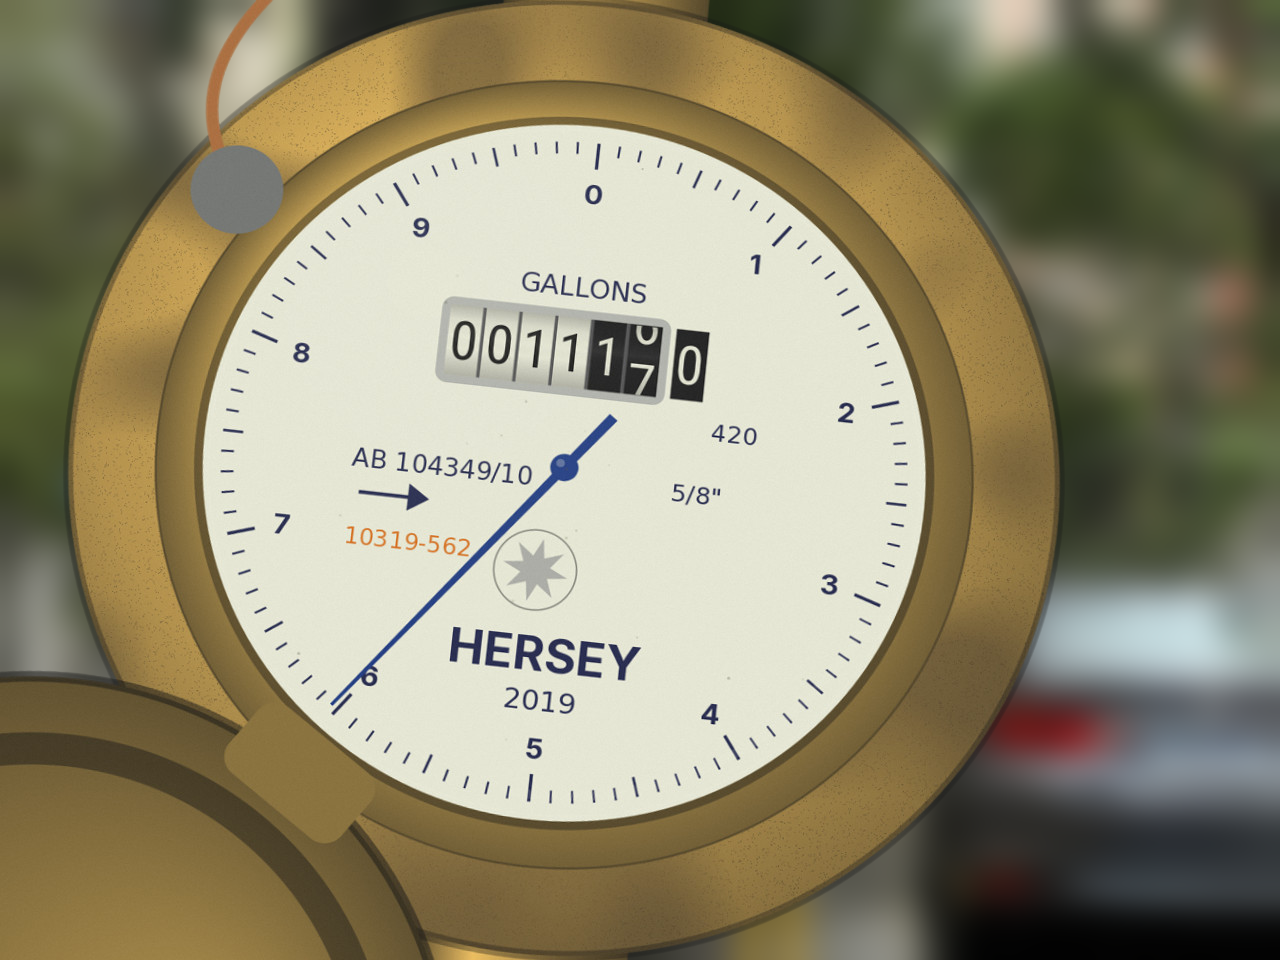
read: 11166.0; gal
